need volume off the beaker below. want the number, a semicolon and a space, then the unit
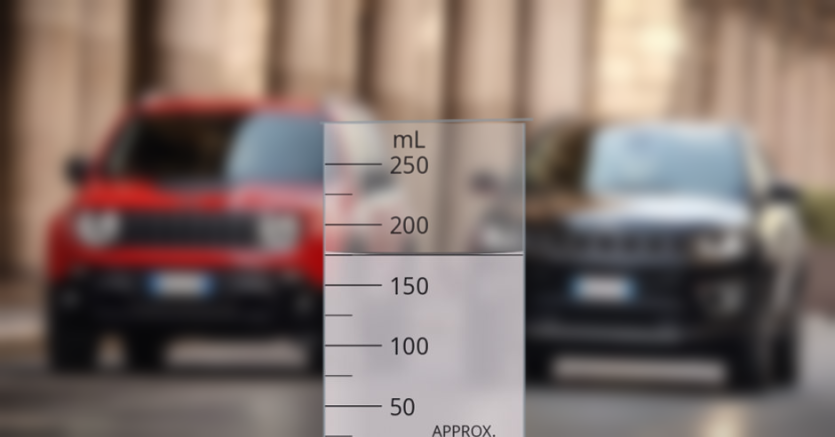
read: 175; mL
